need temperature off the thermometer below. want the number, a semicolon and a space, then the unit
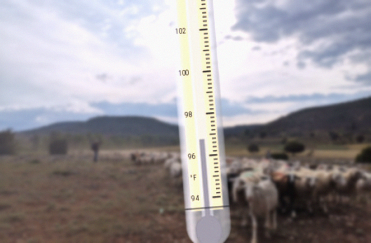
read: 96.8; °F
